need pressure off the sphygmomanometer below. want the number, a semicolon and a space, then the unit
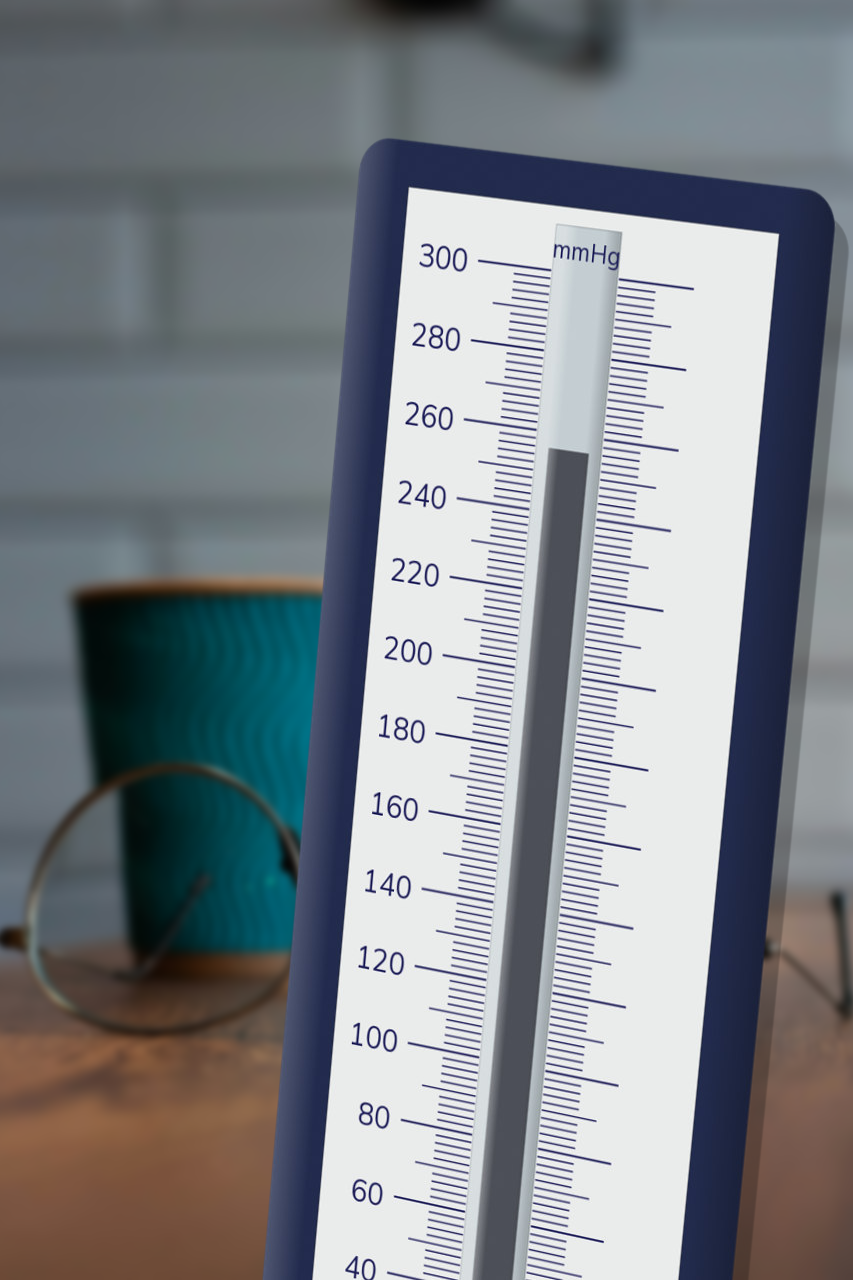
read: 256; mmHg
